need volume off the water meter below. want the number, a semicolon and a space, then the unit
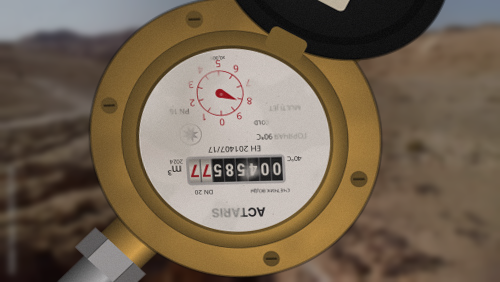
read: 4585.778; m³
